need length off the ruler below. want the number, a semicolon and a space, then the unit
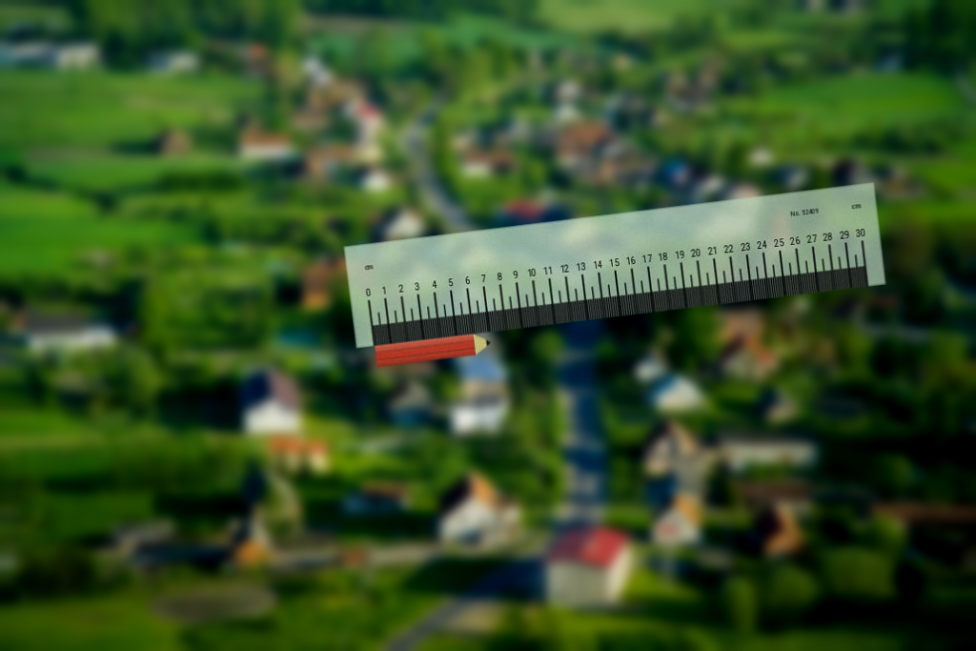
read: 7; cm
